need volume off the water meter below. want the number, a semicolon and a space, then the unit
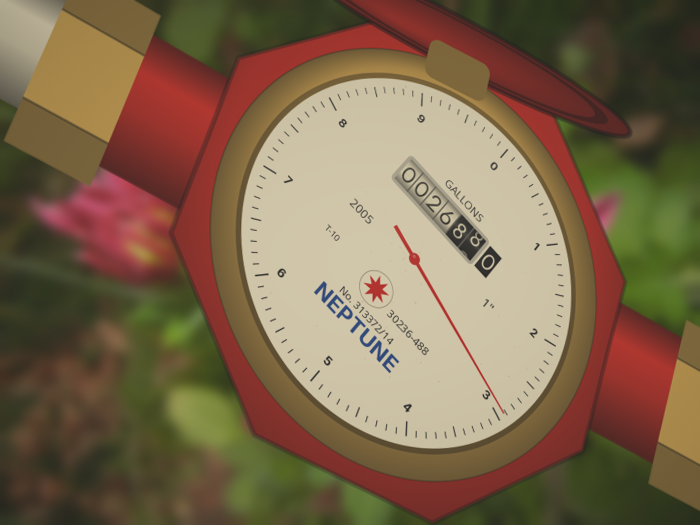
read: 26882.9; gal
